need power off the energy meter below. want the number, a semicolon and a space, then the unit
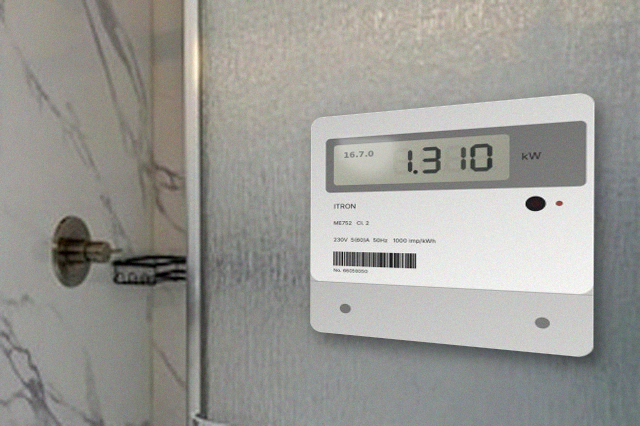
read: 1.310; kW
